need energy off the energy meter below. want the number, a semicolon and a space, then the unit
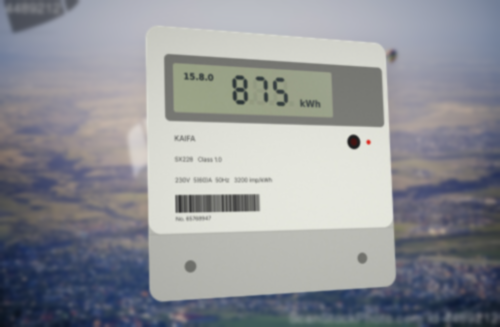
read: 875; kWh
